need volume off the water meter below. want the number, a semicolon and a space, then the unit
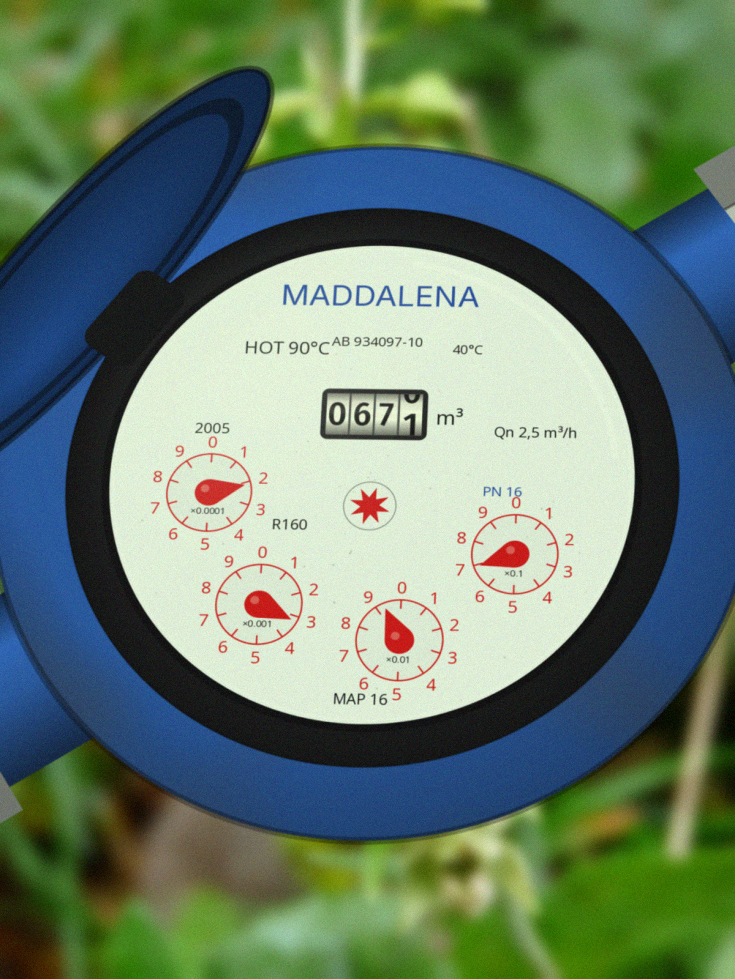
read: 670.6932; m³
